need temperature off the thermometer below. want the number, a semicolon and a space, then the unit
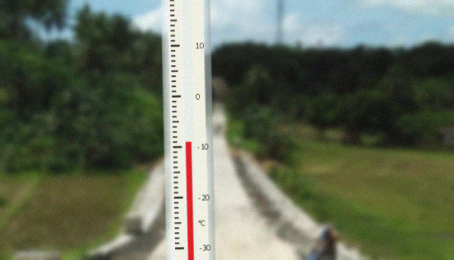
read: -9; °C
